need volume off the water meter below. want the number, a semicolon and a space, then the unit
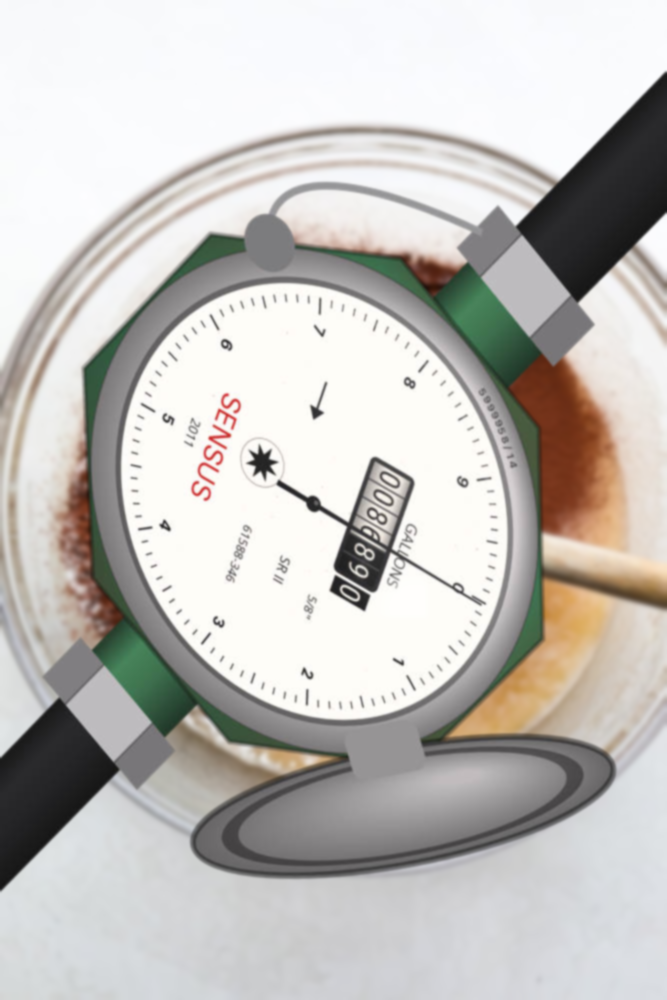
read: 86890.0; gal
